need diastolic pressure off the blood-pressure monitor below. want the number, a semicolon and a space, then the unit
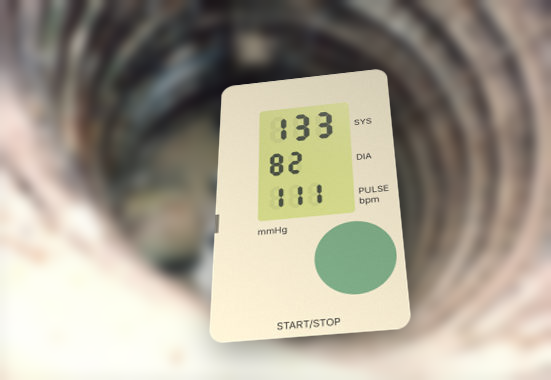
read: 82; mmHg
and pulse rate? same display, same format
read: 111; bpm
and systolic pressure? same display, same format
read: 133; mmHg
